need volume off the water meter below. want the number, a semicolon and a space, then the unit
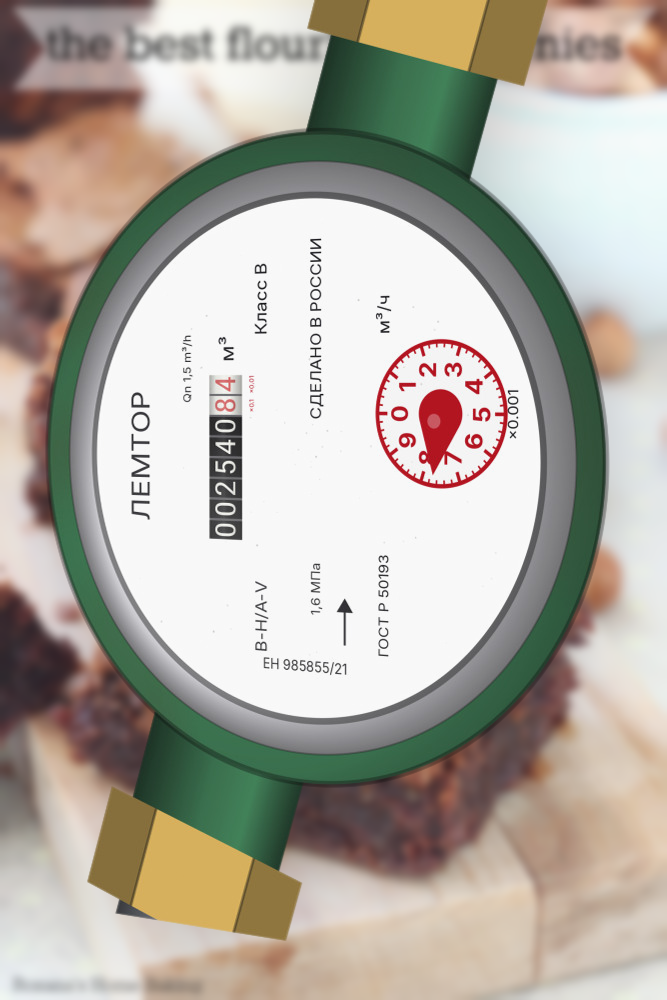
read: 2540.847; m³
